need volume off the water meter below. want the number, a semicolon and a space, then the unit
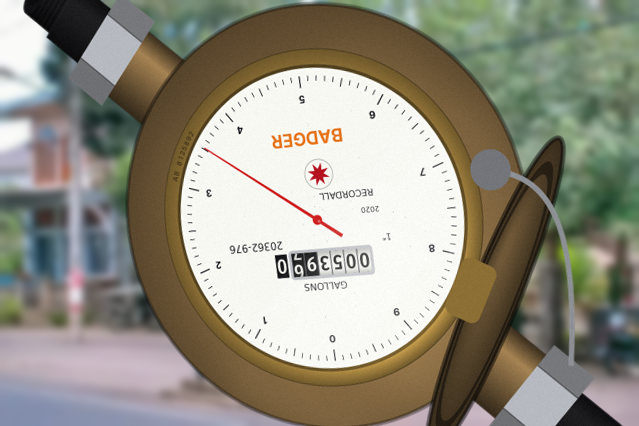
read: 53963.5; gal
